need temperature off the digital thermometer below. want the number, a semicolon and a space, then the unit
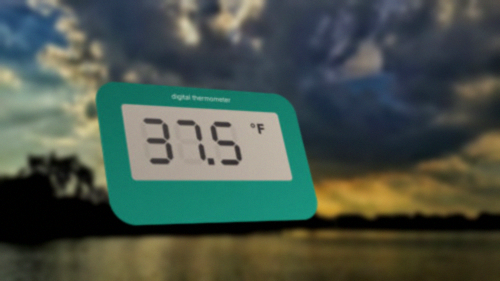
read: 37.5; °F
